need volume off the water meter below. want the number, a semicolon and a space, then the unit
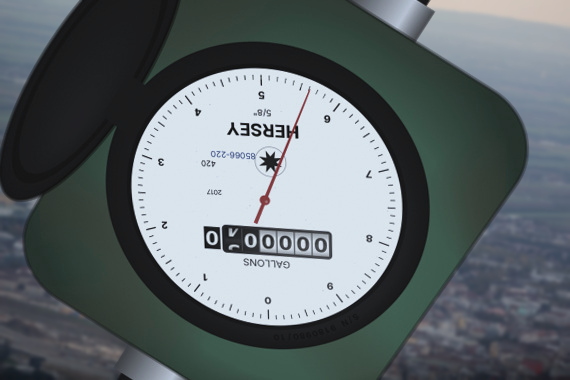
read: 35.6; gal
